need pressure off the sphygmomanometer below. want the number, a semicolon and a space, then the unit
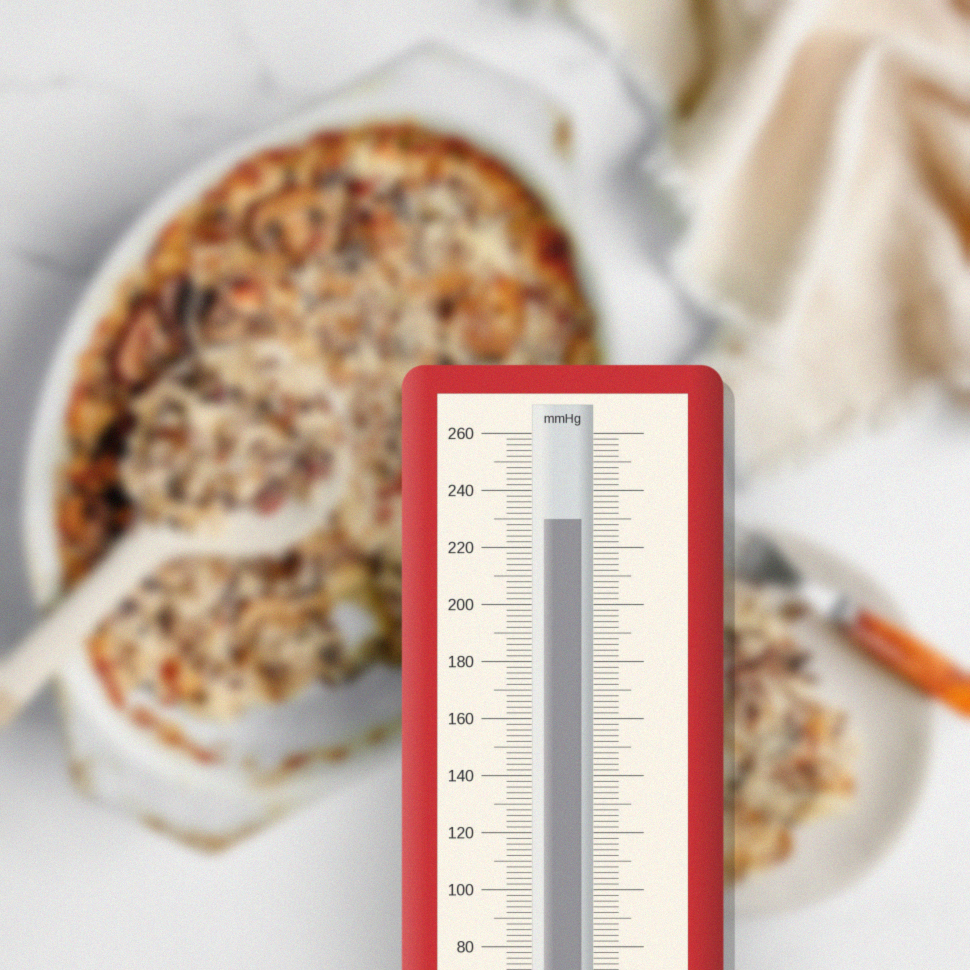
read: 230; mmHg
